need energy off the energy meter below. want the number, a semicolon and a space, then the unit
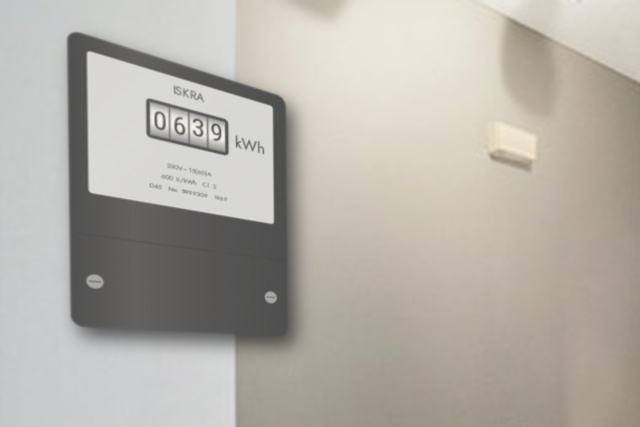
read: 639; kWh
